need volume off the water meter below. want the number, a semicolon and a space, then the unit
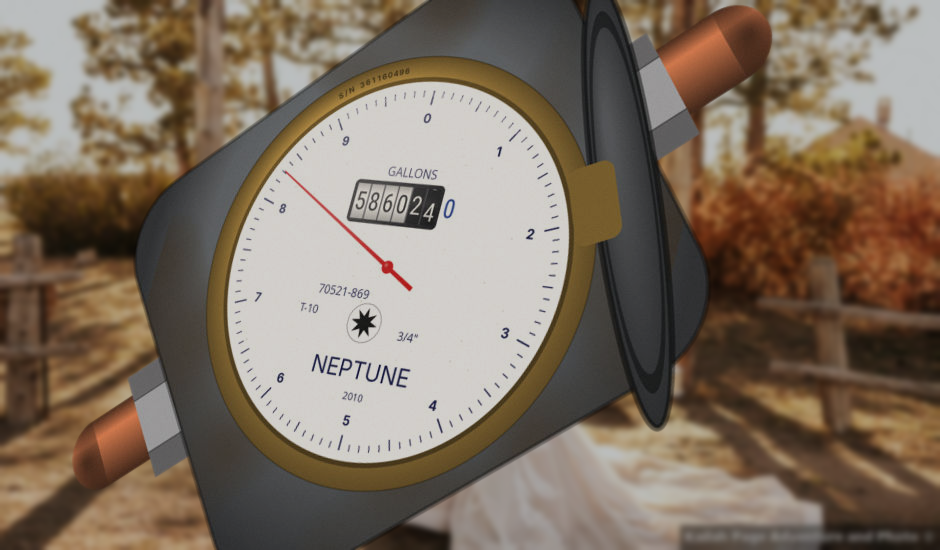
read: 5860238.3; gal
